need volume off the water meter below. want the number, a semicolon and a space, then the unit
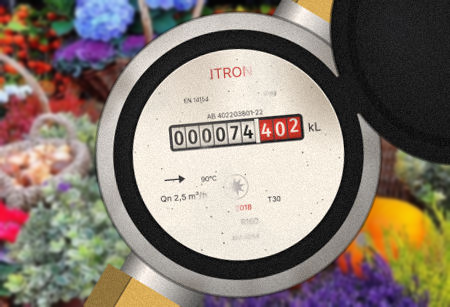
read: 74.402; kL
